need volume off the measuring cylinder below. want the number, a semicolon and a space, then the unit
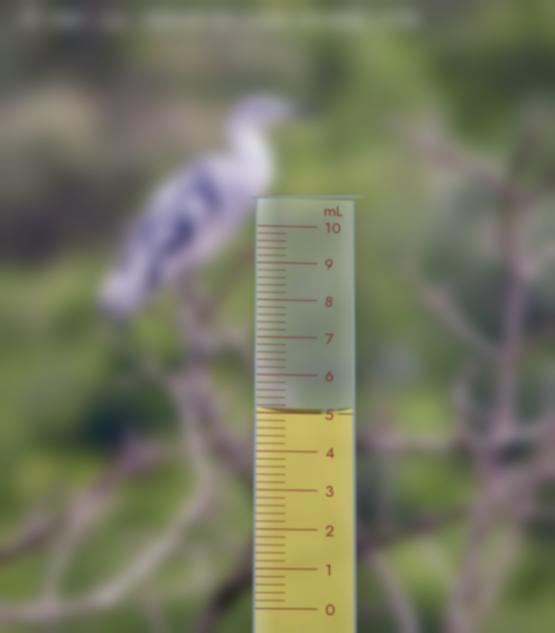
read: 5; mL
